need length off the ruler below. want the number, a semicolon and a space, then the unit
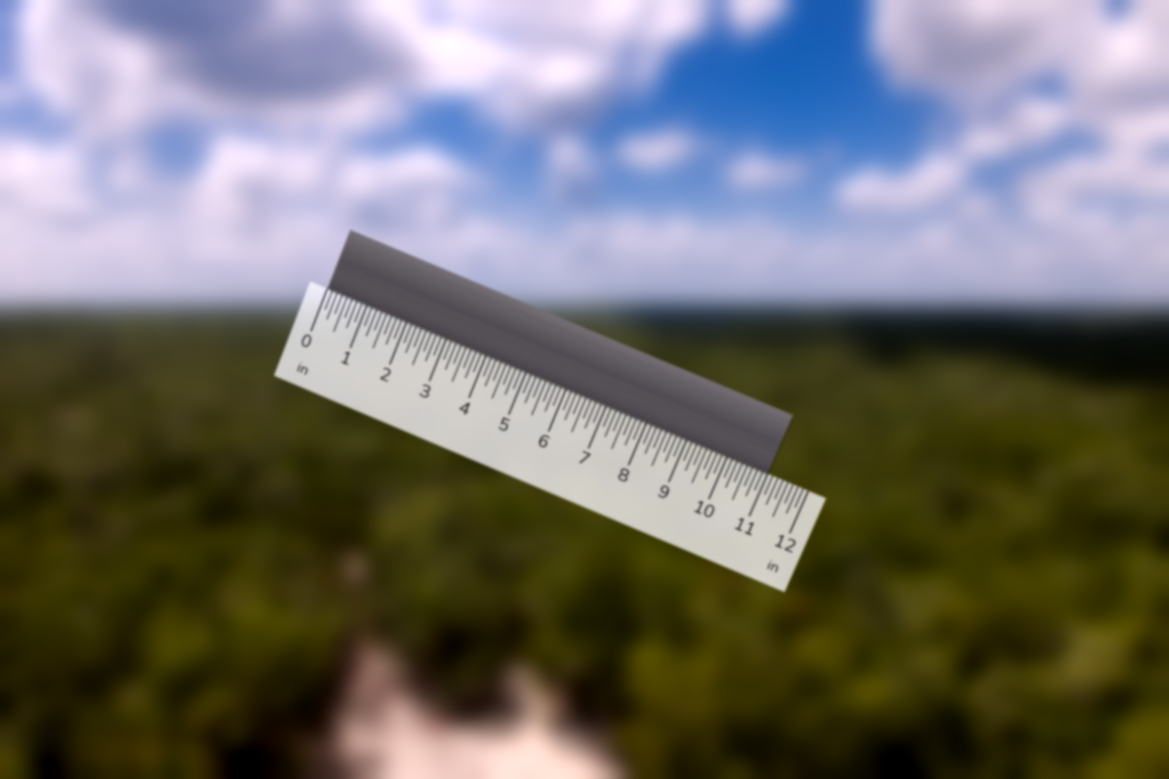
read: 11; in
